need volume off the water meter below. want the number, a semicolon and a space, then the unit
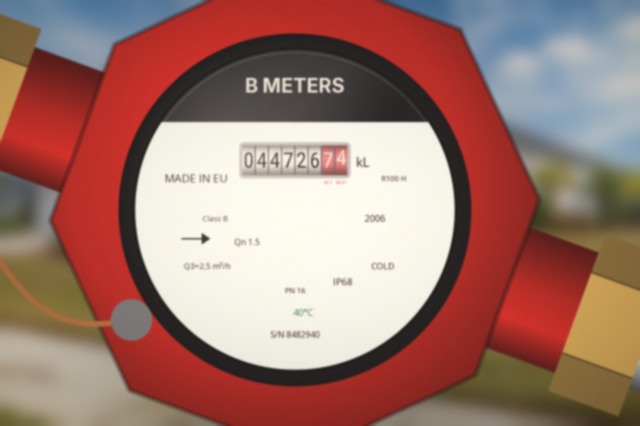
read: 44726.74; kL
